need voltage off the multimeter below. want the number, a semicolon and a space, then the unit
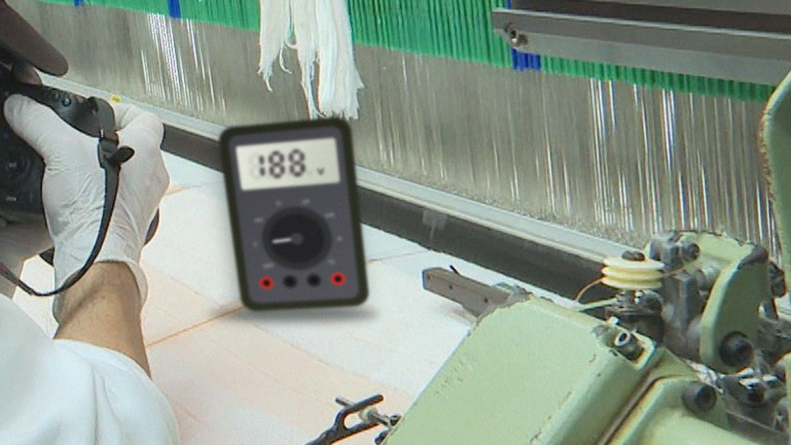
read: 188; V
